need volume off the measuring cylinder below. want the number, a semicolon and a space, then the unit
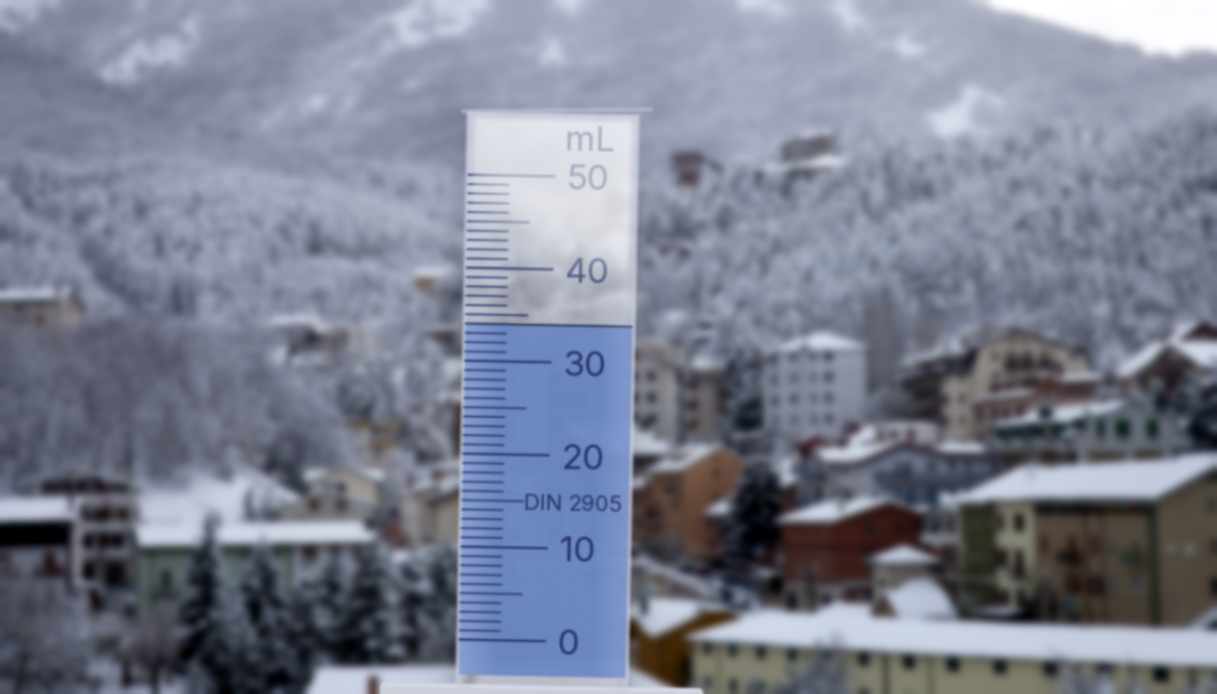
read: 34; mL
